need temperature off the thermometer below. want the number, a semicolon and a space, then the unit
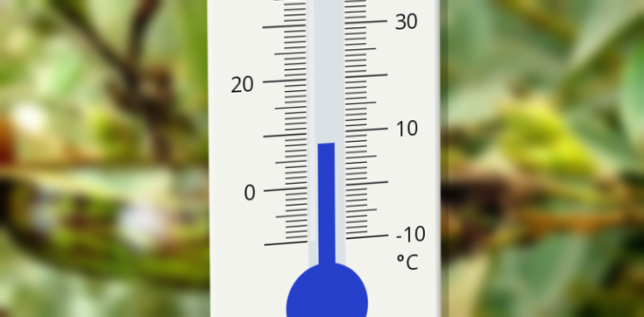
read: 8; °C
